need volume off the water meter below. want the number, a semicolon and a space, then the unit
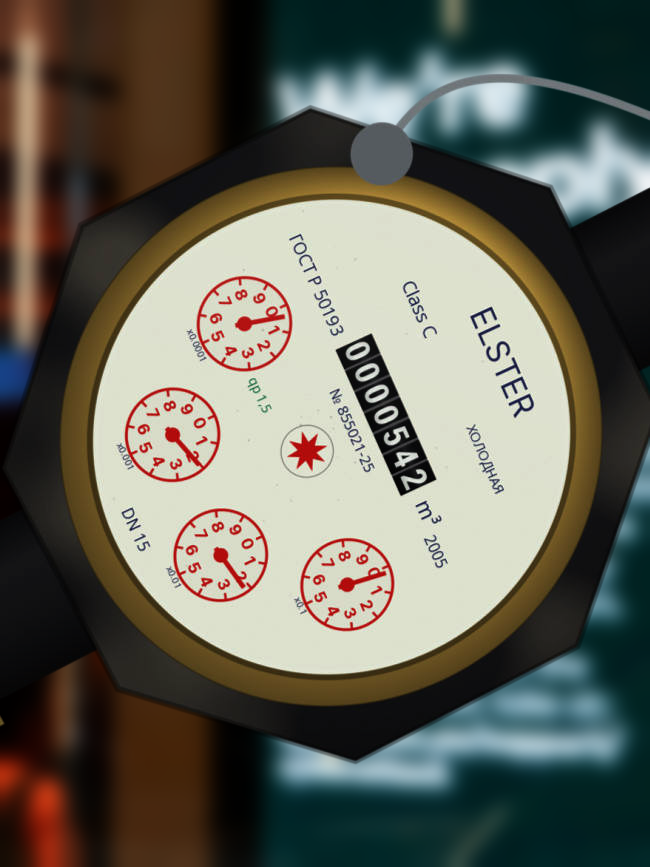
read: 542.0220; m³
